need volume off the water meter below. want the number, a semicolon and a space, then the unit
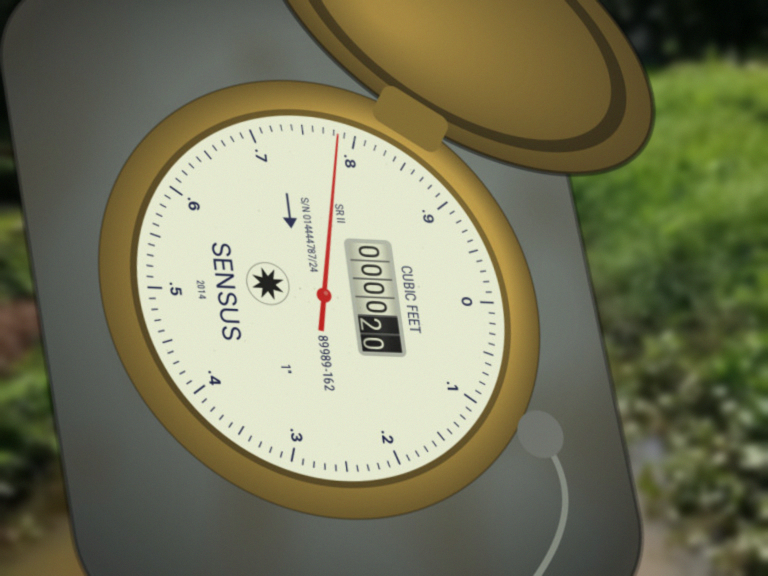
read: 19.78; ft³
